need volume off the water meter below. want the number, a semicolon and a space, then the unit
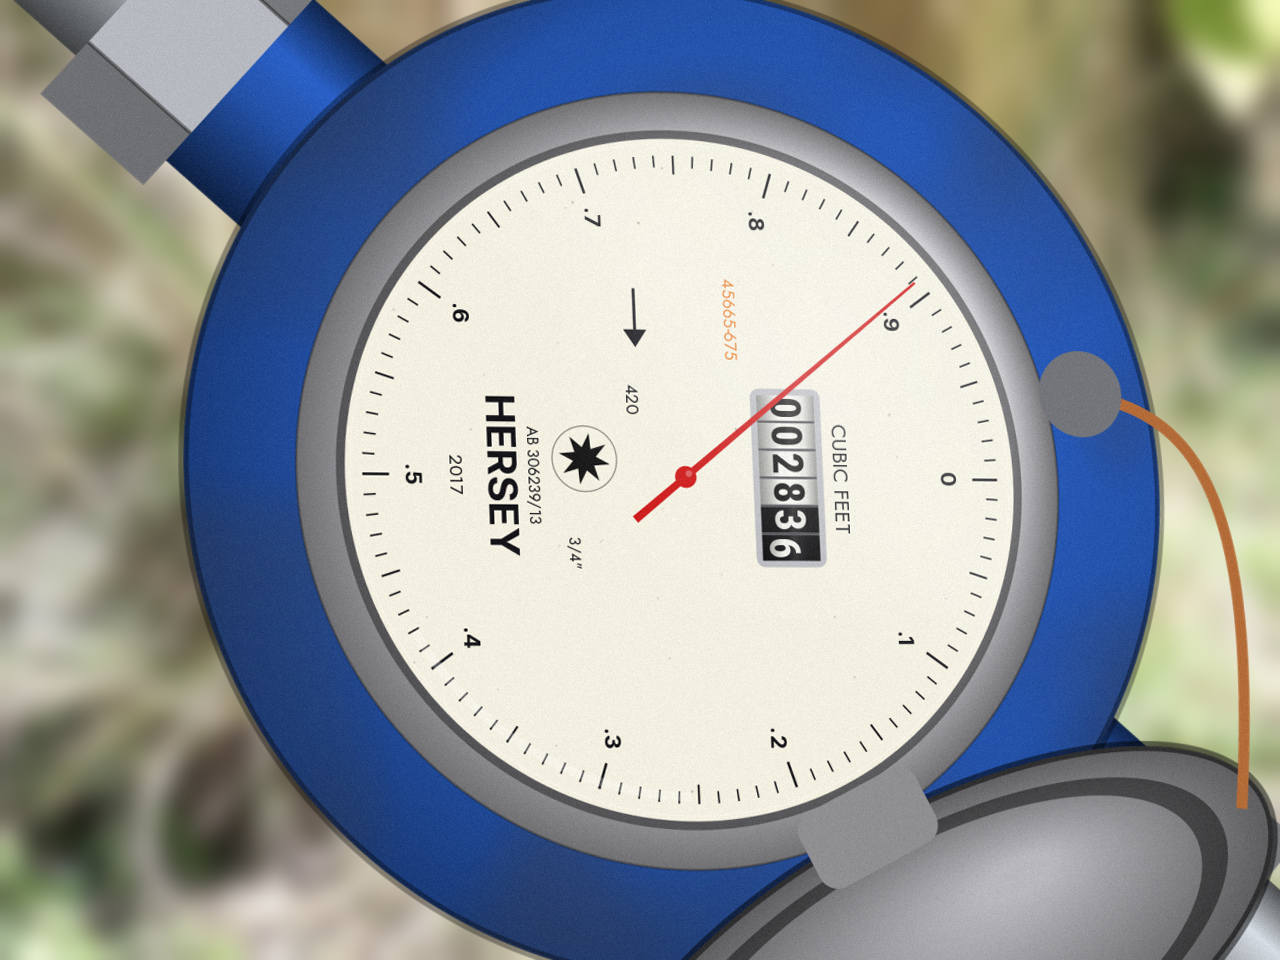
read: 2835.89; ft³
